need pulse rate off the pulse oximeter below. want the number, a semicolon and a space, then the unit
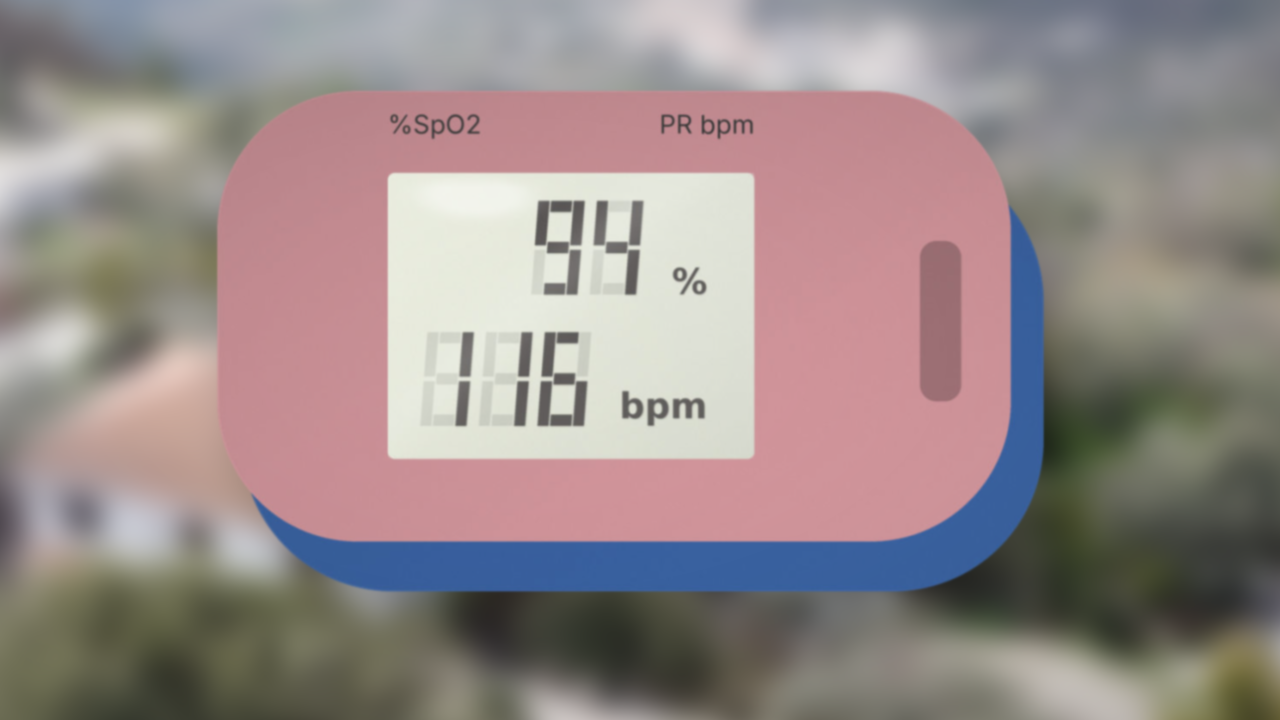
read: 116; bpm
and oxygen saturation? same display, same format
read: 94; %
